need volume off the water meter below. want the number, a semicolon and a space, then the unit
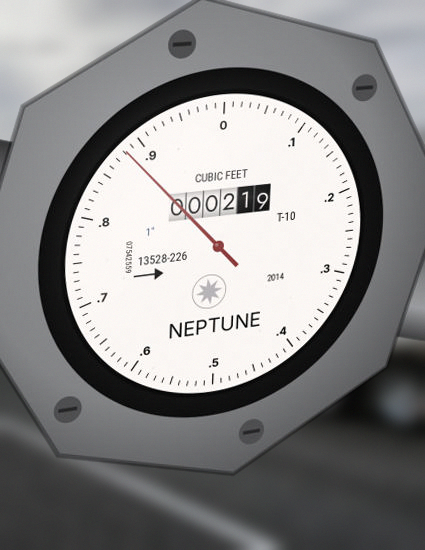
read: 218.88; ft³
